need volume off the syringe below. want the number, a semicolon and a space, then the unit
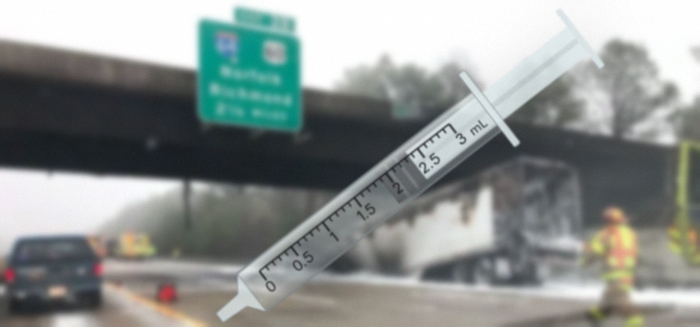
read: 1.9; mL
